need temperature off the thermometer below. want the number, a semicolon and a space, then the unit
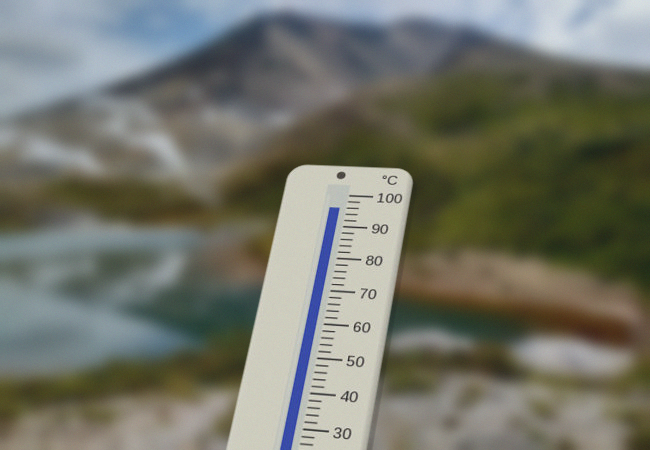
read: 96; °C
